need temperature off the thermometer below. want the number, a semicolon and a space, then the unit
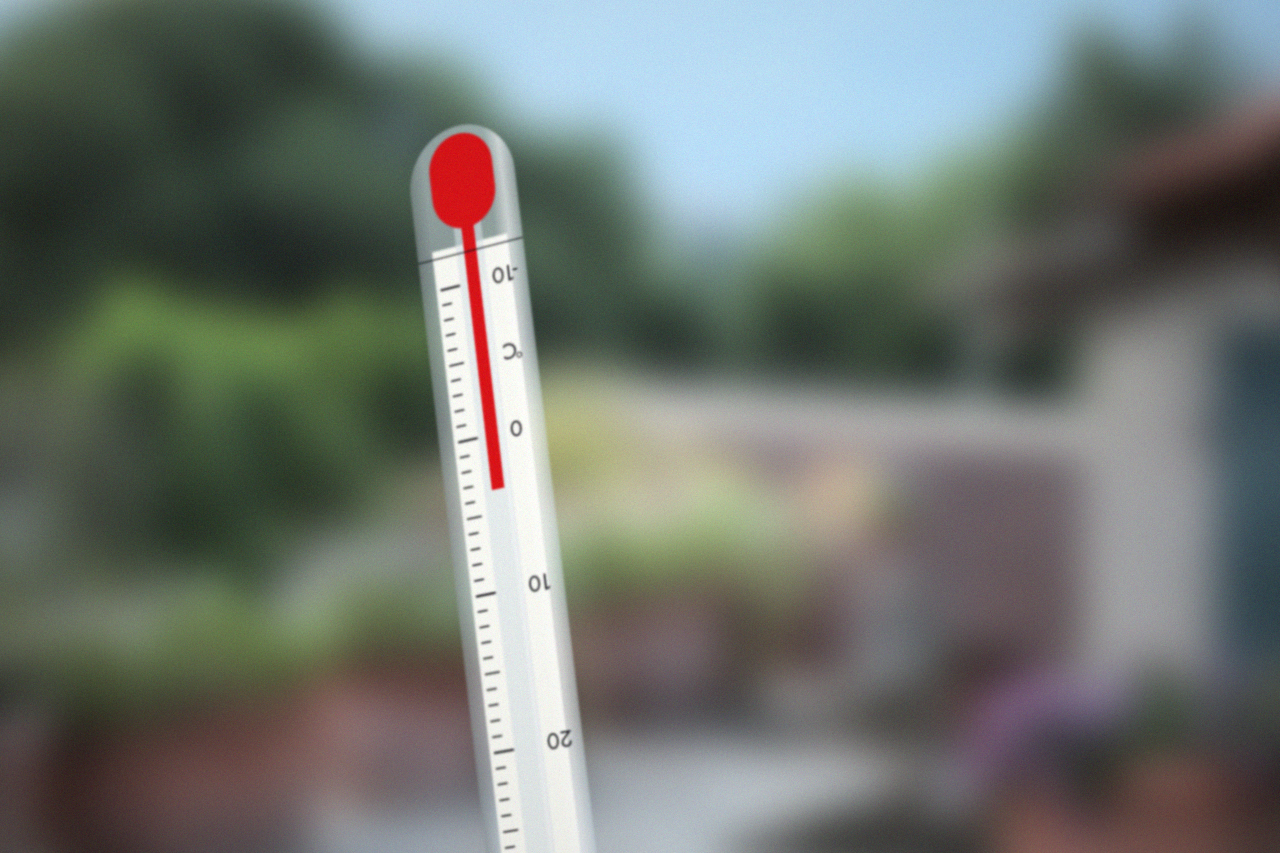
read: 3.5; °C
